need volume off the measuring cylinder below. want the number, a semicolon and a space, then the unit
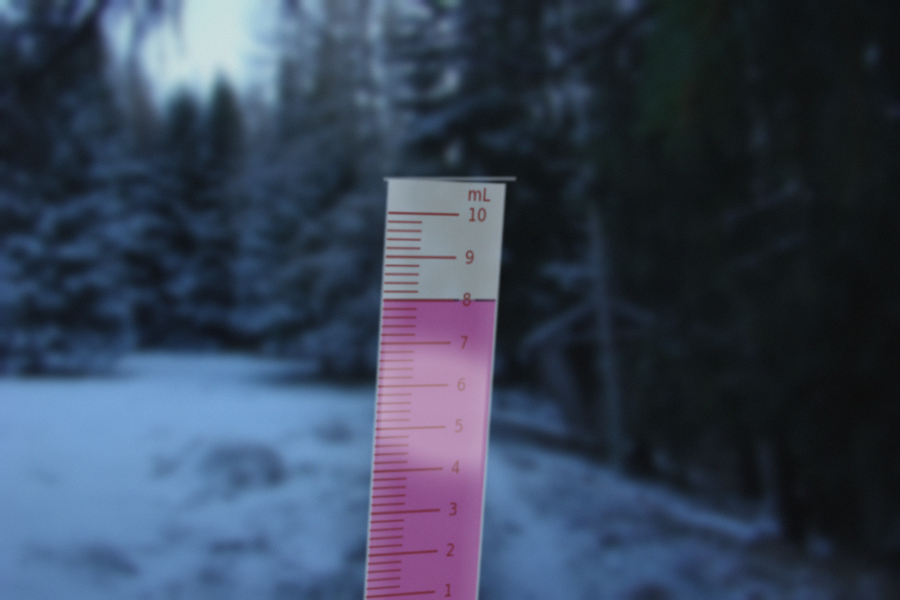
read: 8; mL
